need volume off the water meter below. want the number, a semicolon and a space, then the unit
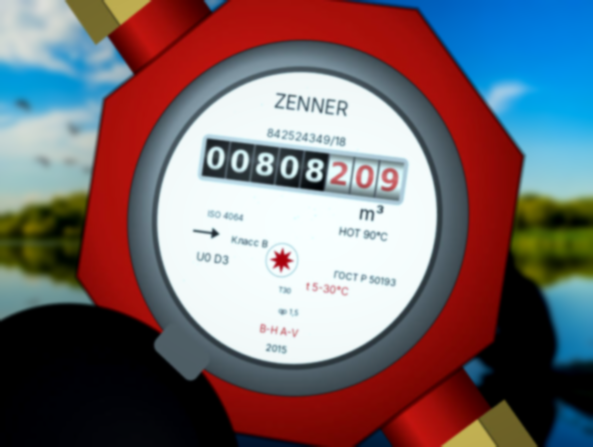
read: 808.209; m³
